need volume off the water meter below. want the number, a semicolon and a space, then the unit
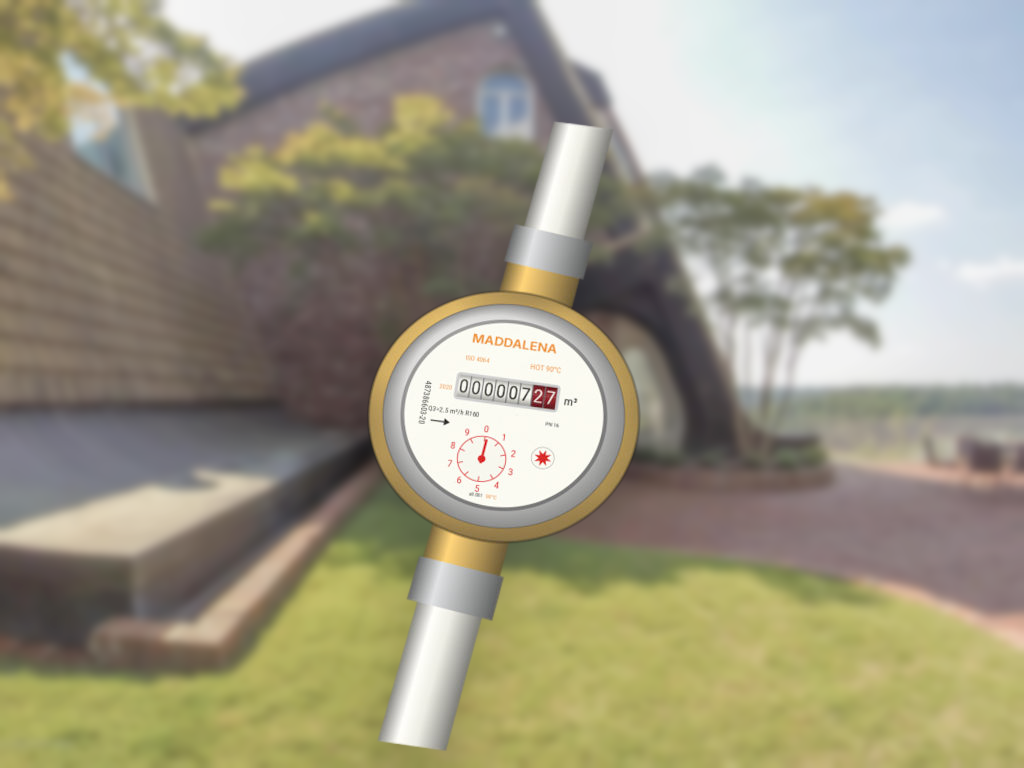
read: 7.270; m³
